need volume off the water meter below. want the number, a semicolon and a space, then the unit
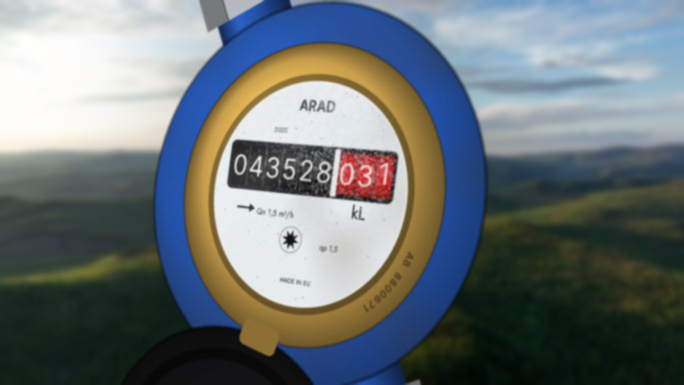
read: 43528.031; kL
